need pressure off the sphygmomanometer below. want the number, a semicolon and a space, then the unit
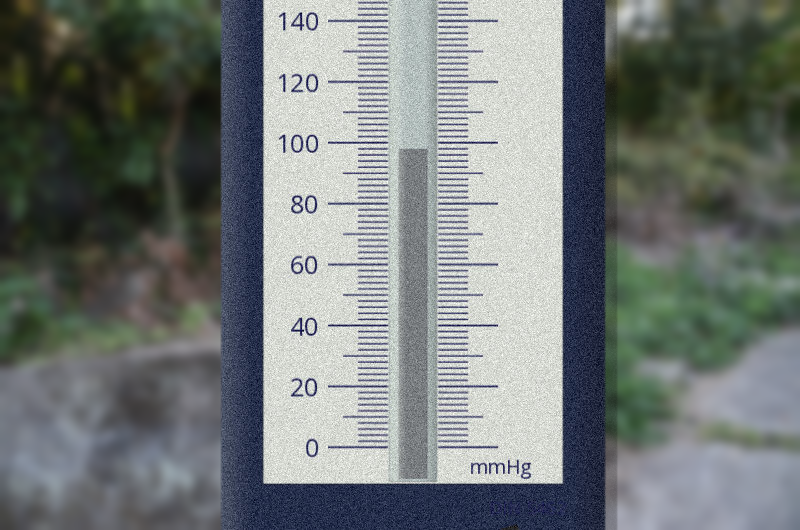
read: 98; mmHg
